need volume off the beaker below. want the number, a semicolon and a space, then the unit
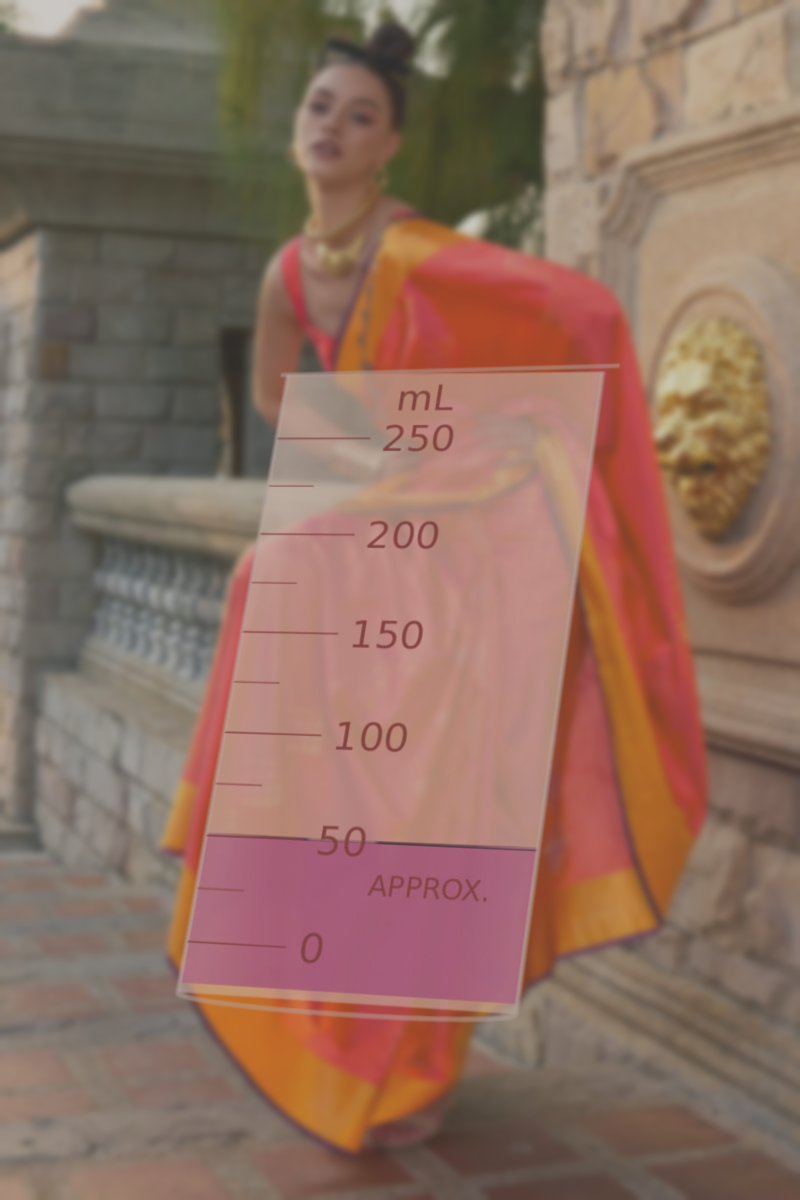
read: 50; mL
